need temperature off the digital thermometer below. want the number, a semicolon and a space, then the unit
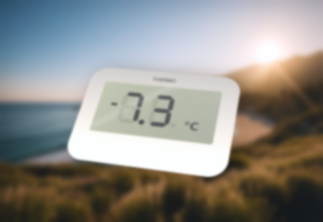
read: -7.3; °C
